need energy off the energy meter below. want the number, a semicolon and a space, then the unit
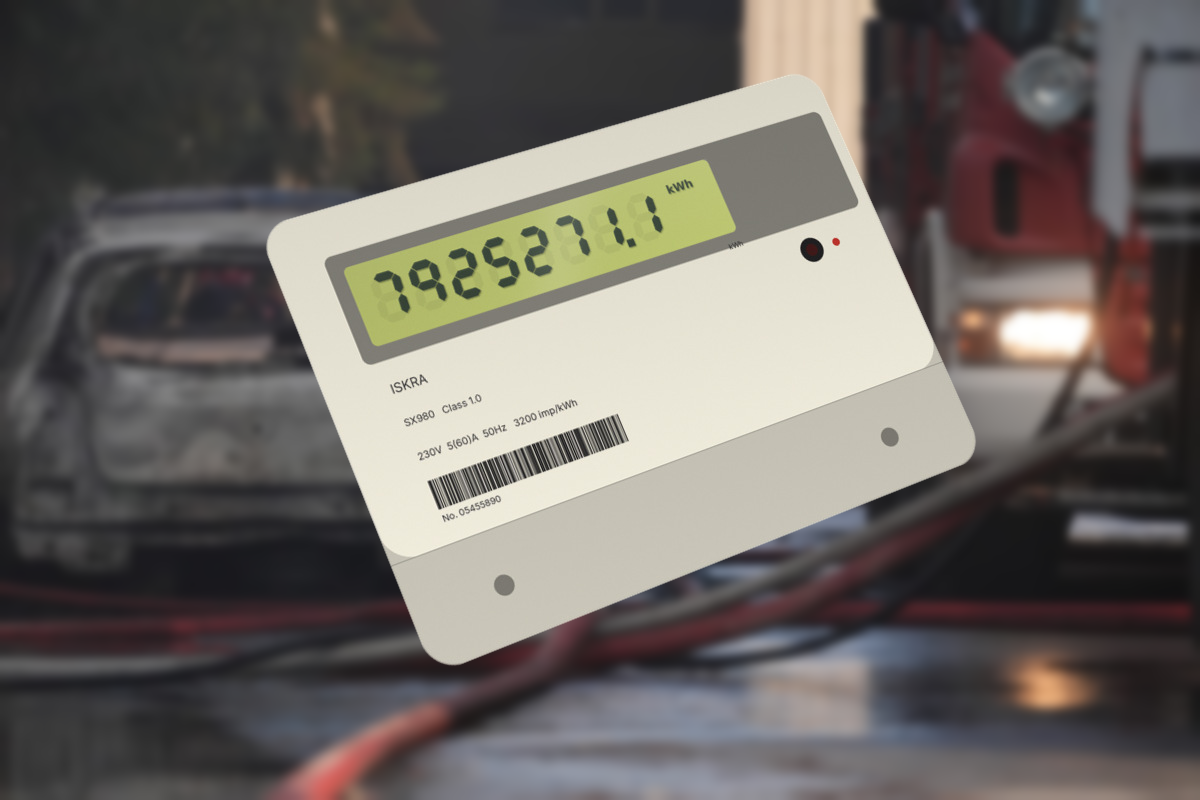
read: 7925271.1; kWh
